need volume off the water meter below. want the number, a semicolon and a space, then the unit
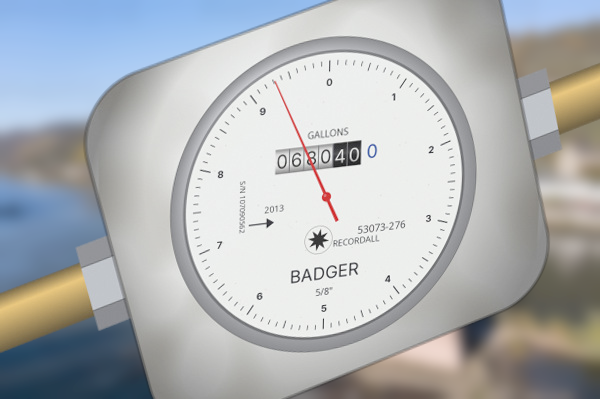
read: 680399.3; gal
